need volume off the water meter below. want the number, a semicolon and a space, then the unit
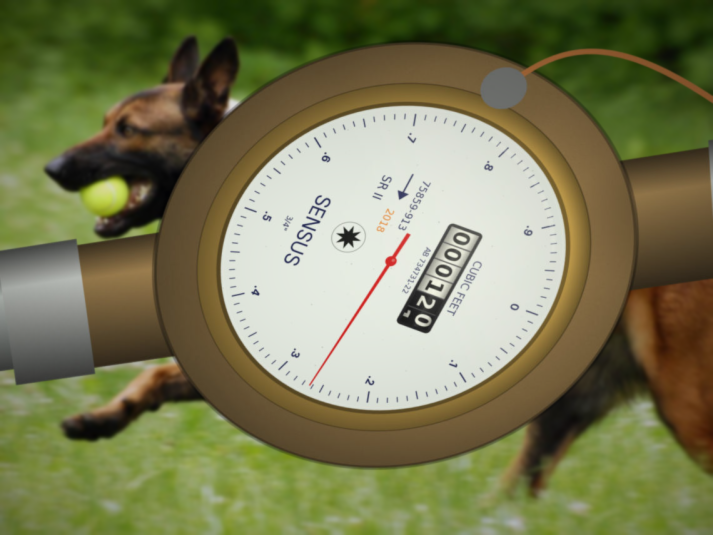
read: 120.26; ft³
